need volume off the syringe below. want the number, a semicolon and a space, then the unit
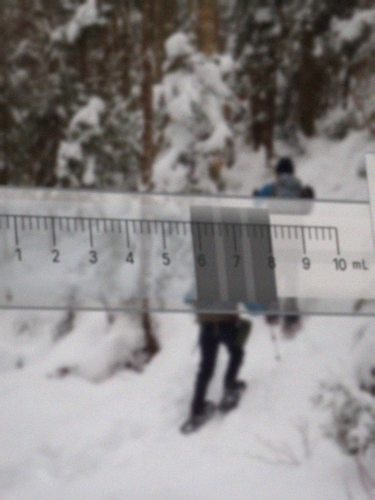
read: 5.8; mL
